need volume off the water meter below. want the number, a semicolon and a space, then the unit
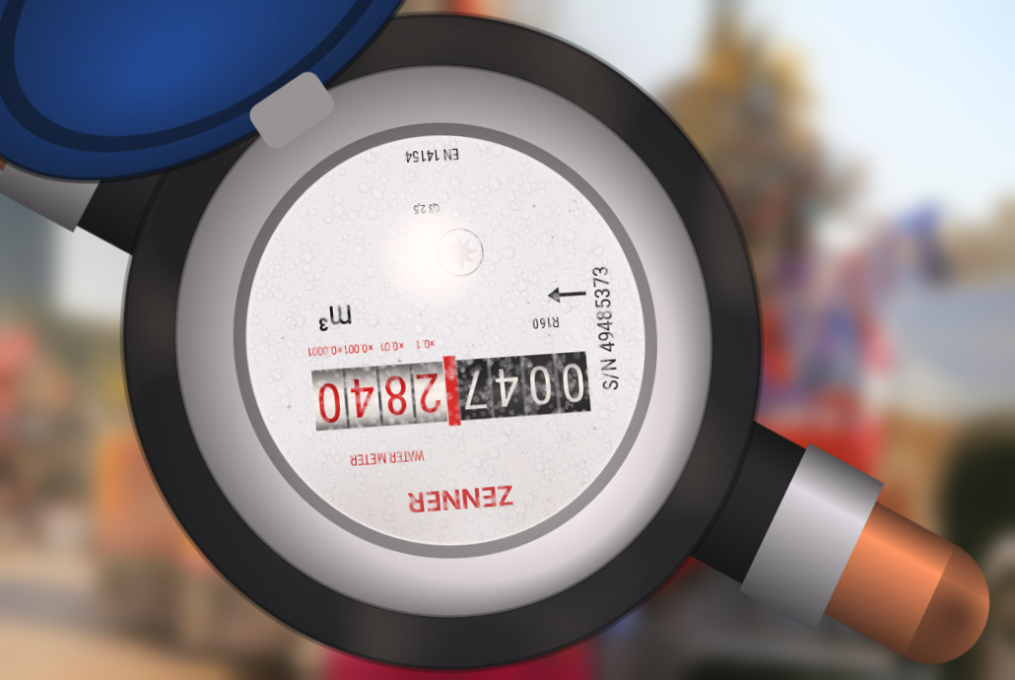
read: 47.2840; m³
